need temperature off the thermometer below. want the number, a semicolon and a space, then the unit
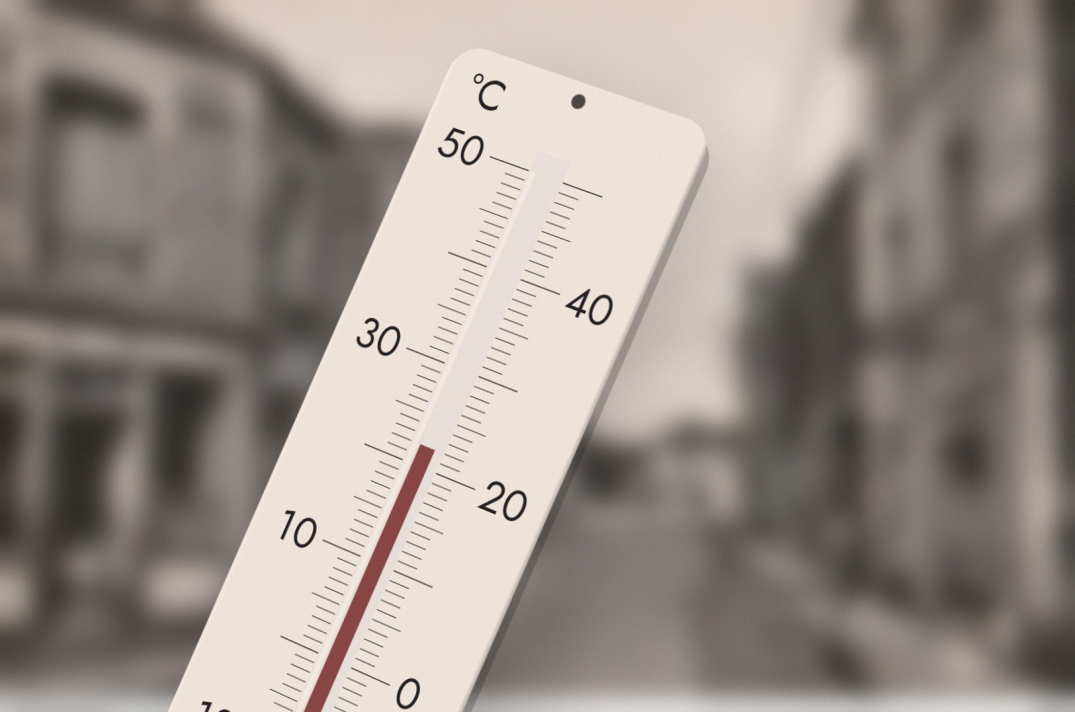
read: 22; °C
